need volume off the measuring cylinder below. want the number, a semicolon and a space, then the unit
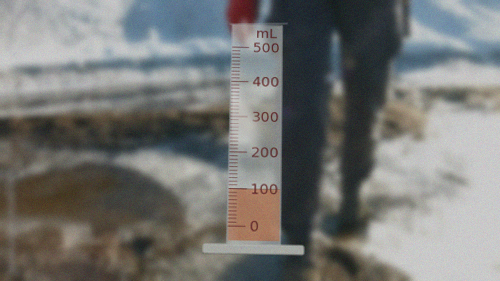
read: 100; mL
